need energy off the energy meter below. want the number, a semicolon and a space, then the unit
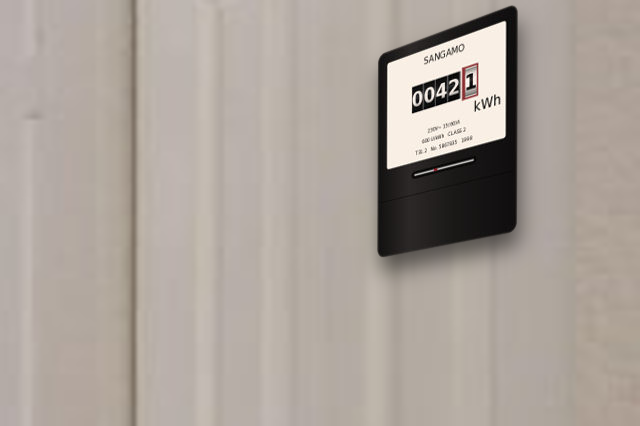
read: 42.1; kWh
